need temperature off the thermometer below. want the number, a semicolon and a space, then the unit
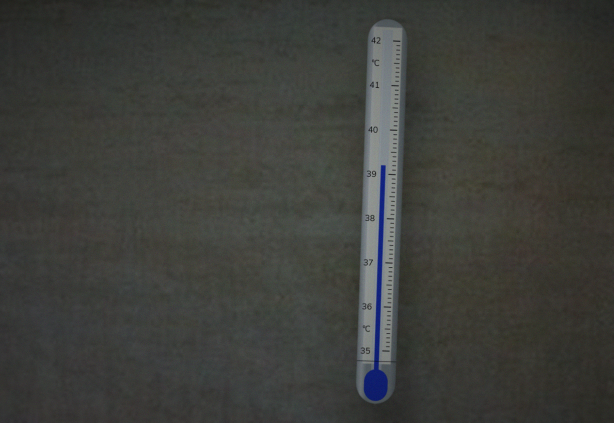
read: 39.2; °C
